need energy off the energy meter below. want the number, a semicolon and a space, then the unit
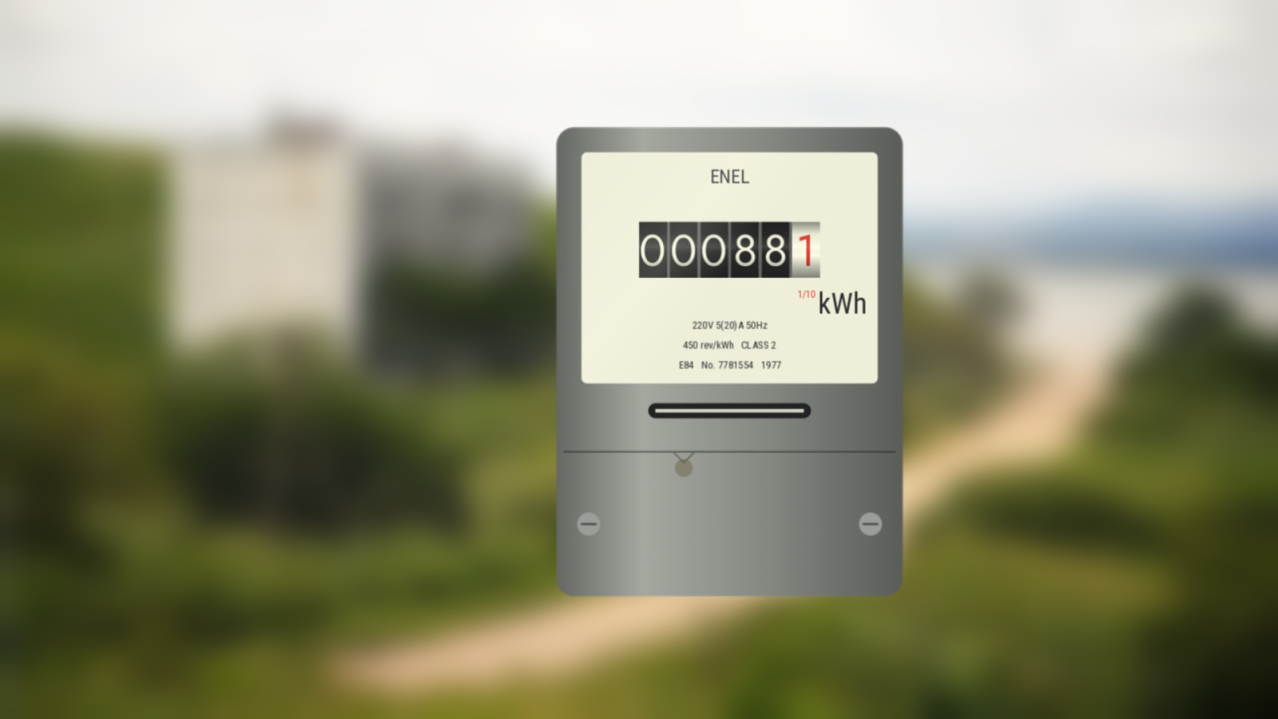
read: 88.1; kWh
